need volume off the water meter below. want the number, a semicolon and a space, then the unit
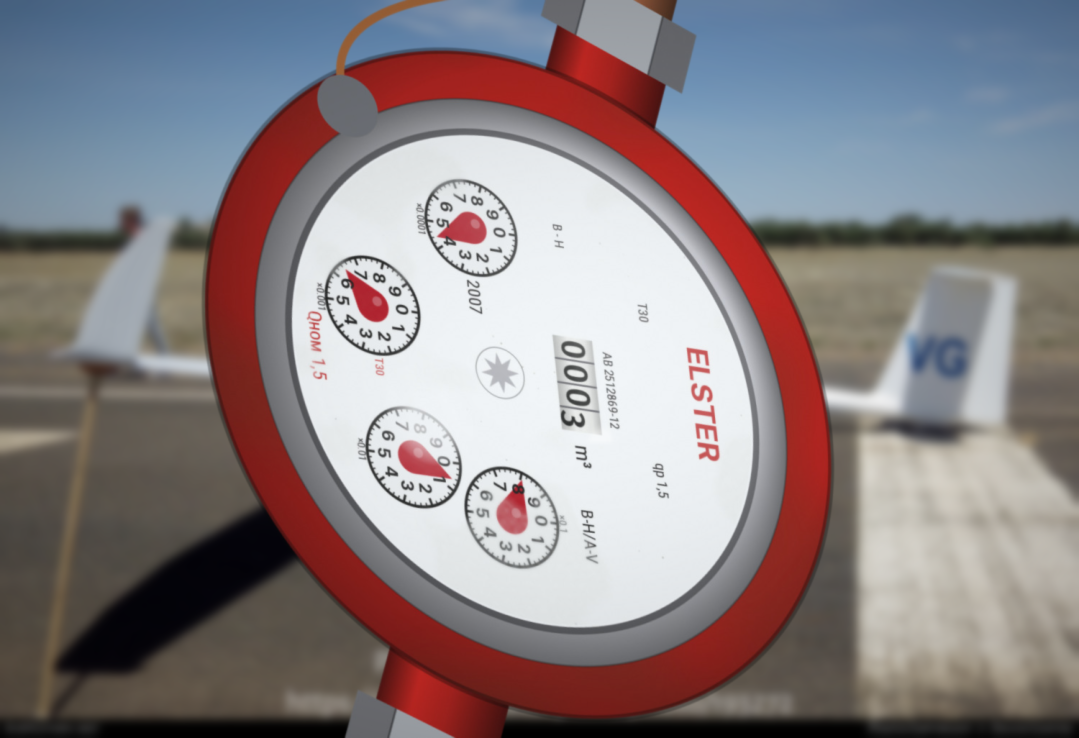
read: 2.8064; m³
